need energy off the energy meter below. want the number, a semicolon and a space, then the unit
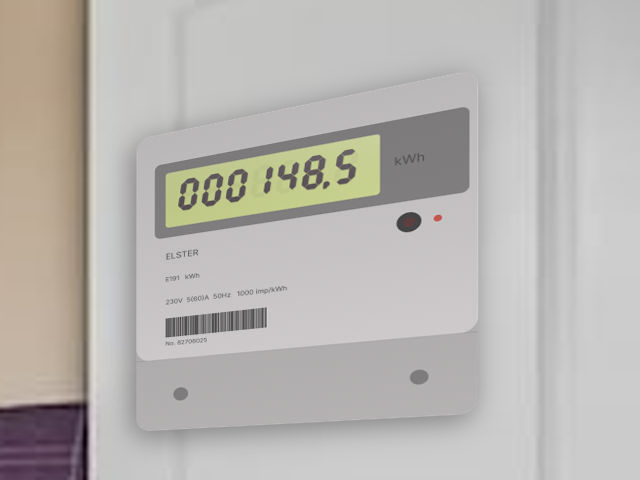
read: 148.5; kWh
